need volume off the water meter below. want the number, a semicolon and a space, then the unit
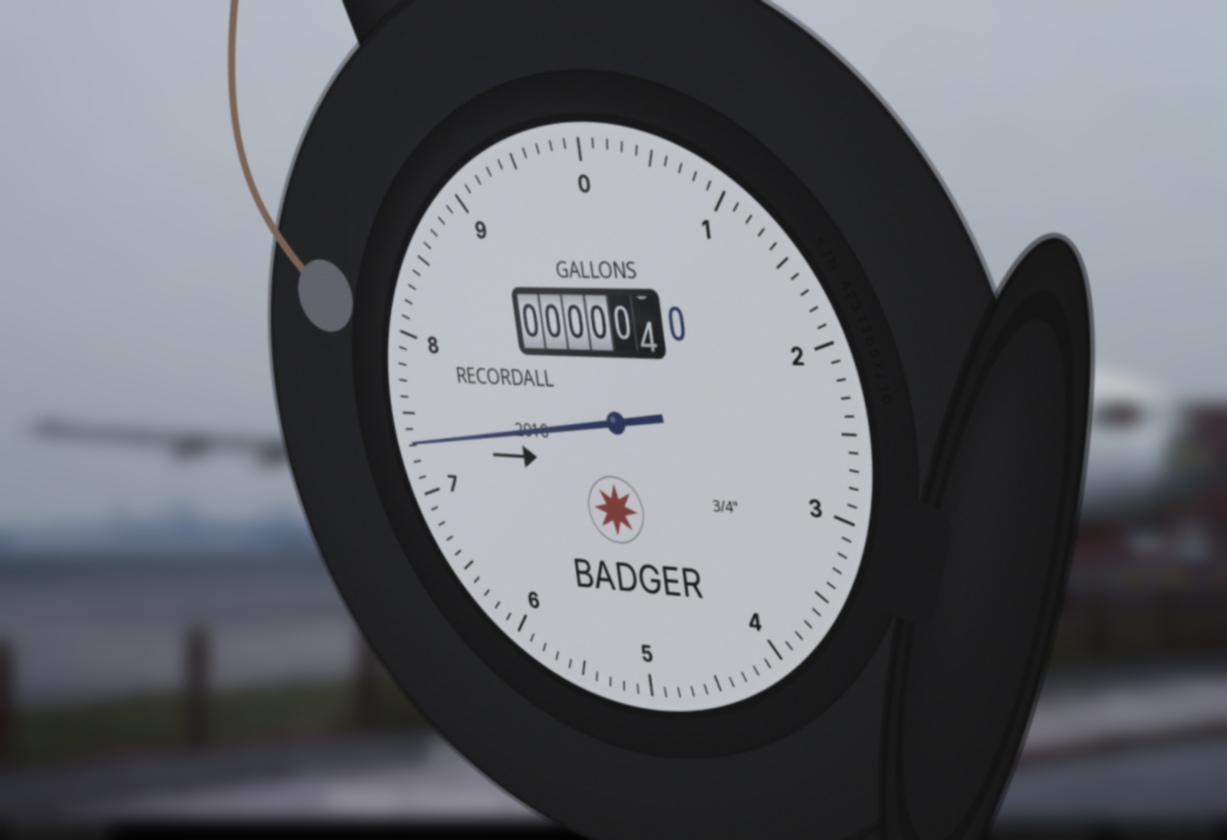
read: 37.3; gal
